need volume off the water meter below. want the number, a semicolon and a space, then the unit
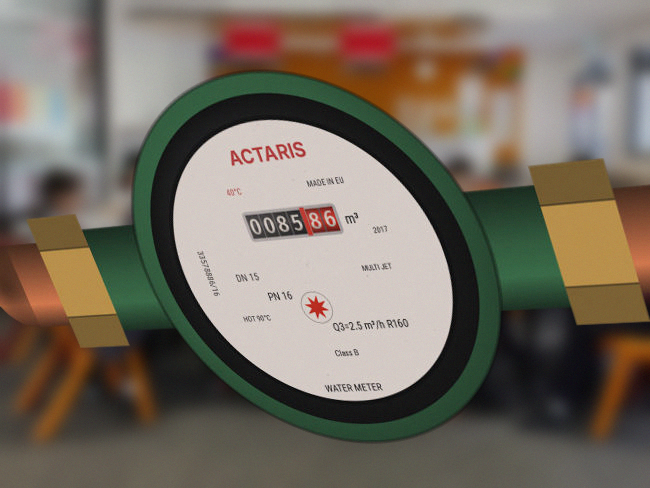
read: 85.86; m³
